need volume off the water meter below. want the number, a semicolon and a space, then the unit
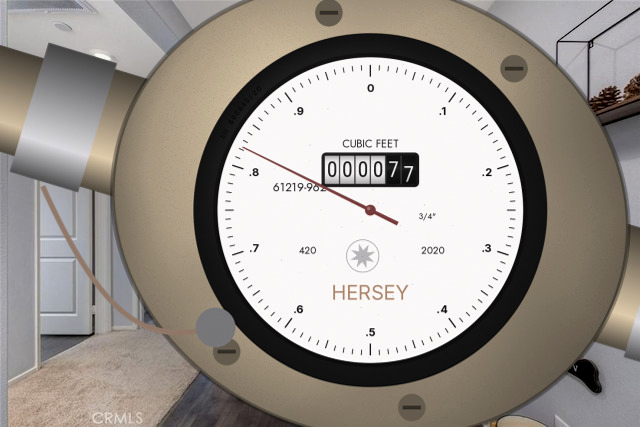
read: 76.82; ft³
